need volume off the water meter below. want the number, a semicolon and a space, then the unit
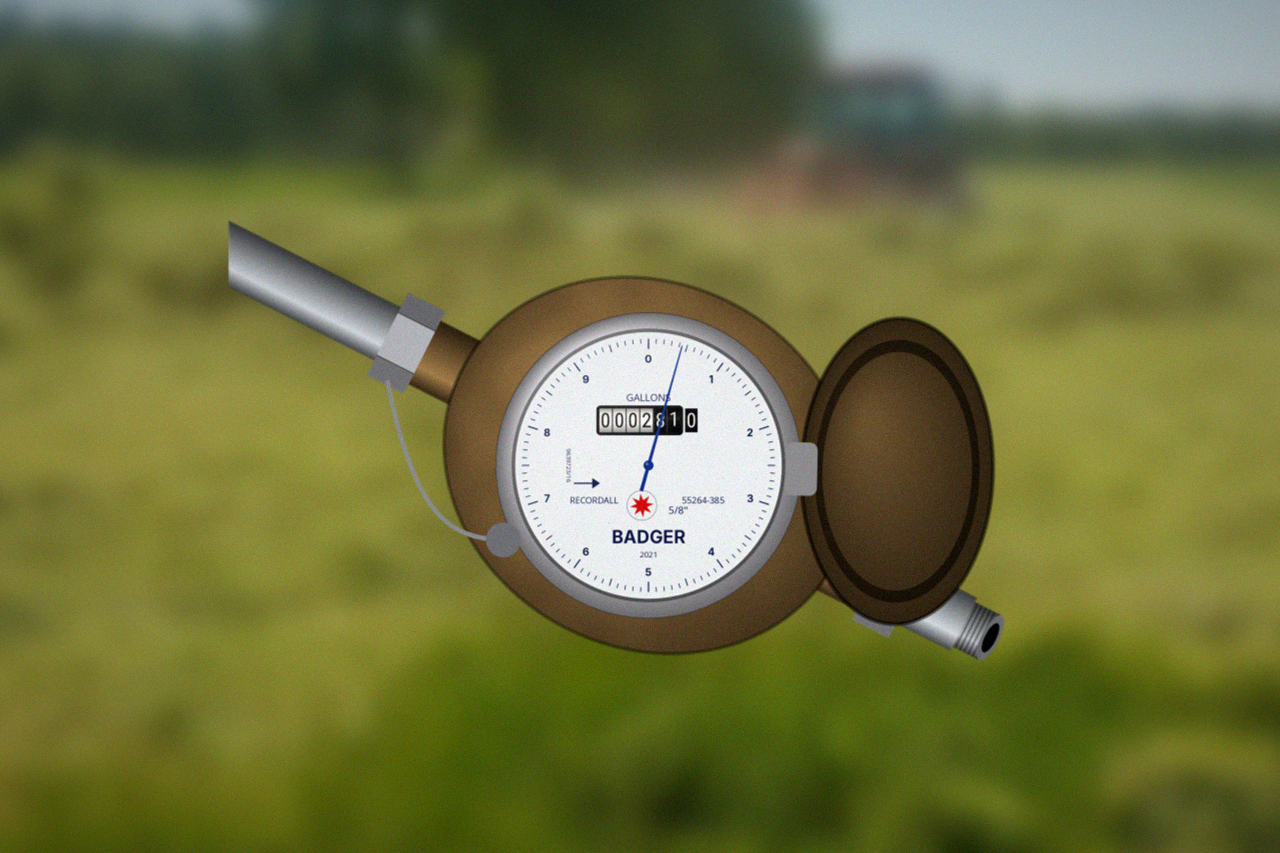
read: 2810.4; gal
